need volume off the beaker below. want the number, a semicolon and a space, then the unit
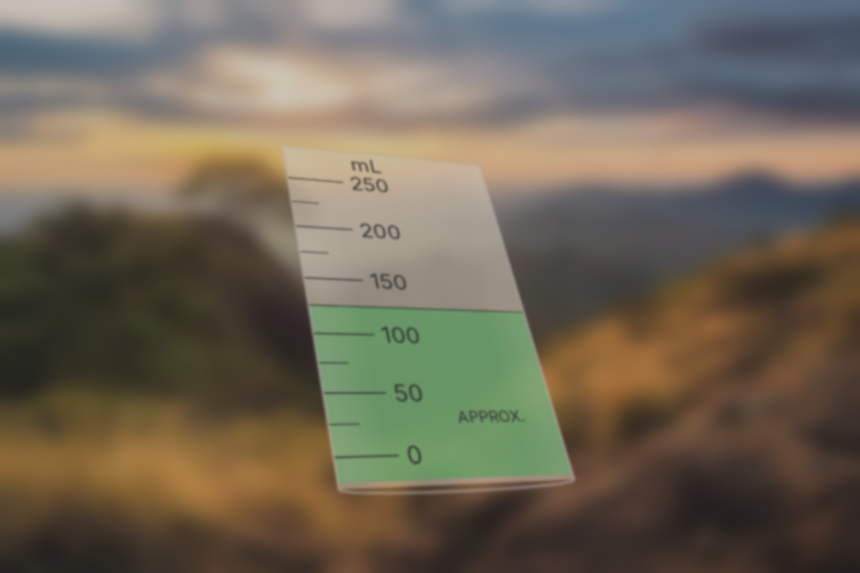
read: 125; mL
